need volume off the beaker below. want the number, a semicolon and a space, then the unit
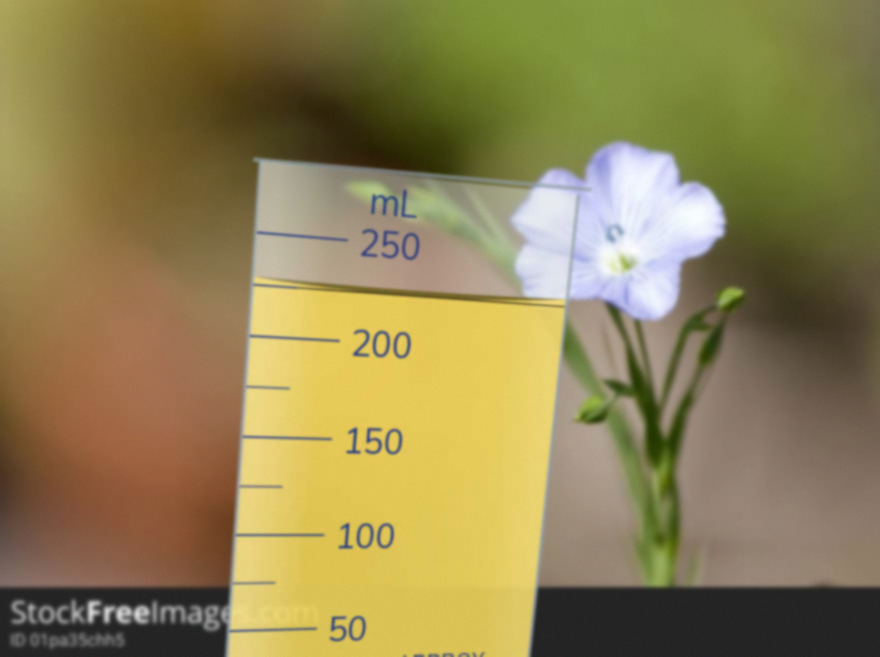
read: 225; mL
